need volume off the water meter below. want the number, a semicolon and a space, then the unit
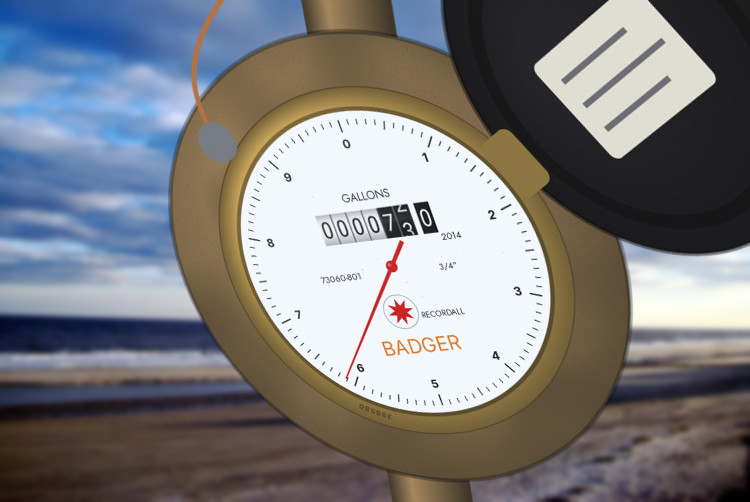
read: 726.1; gal
